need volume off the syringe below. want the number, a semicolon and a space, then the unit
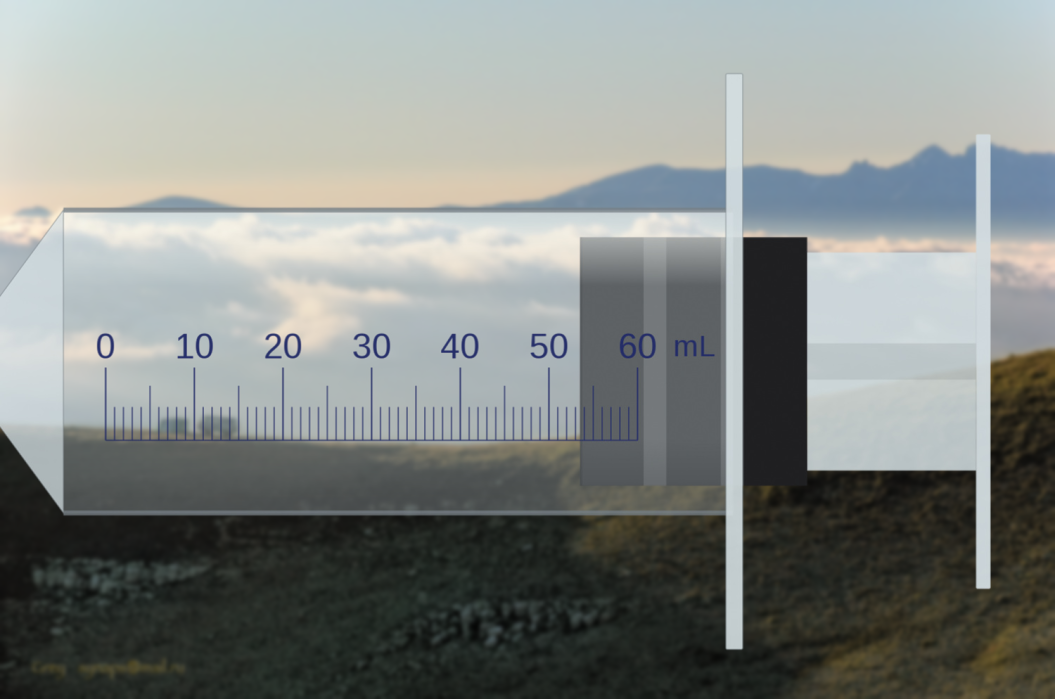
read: 53.5; mL
